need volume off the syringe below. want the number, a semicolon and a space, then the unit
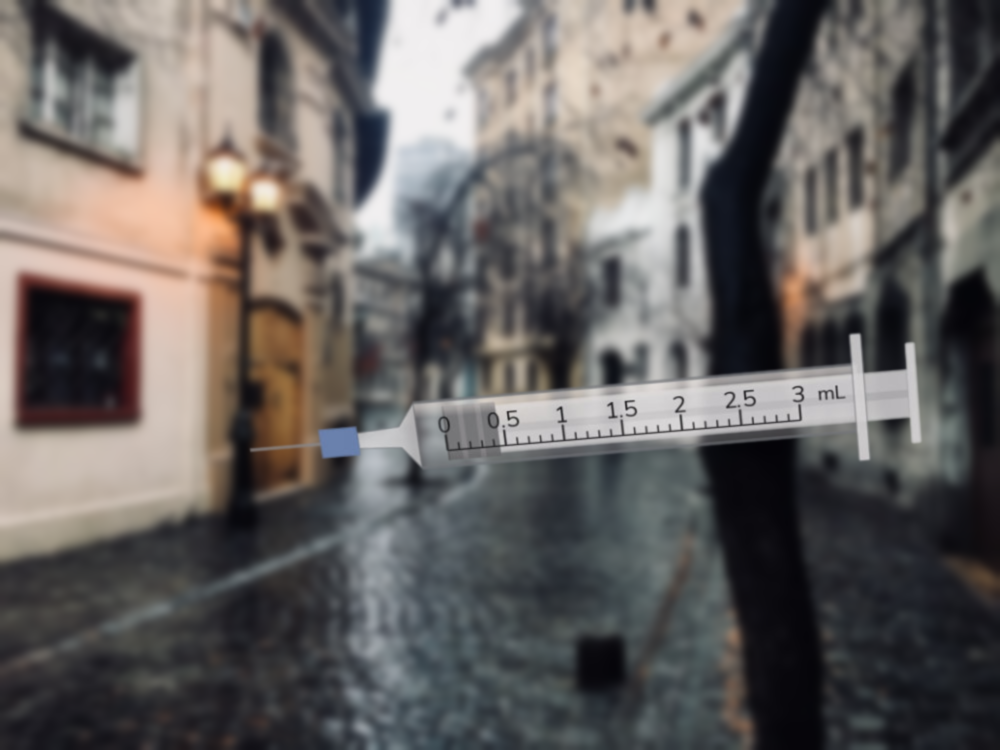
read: 0; mL
